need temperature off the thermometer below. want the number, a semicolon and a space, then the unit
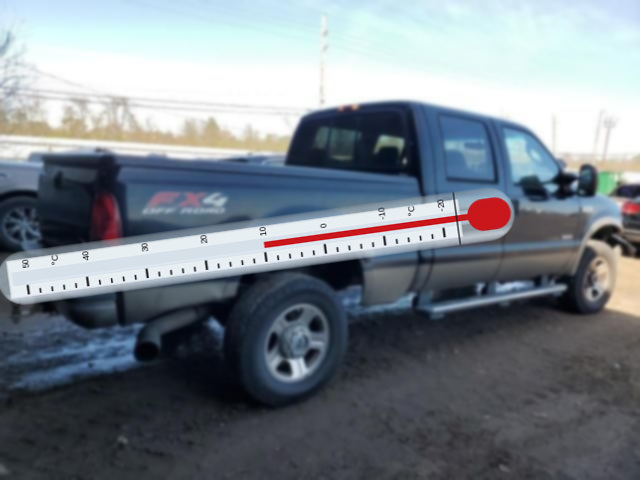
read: 10; °C
